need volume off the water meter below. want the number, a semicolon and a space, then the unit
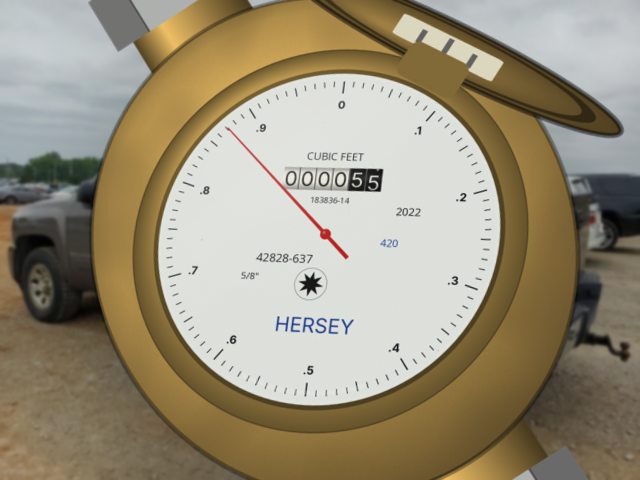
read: 54.87; ft³
